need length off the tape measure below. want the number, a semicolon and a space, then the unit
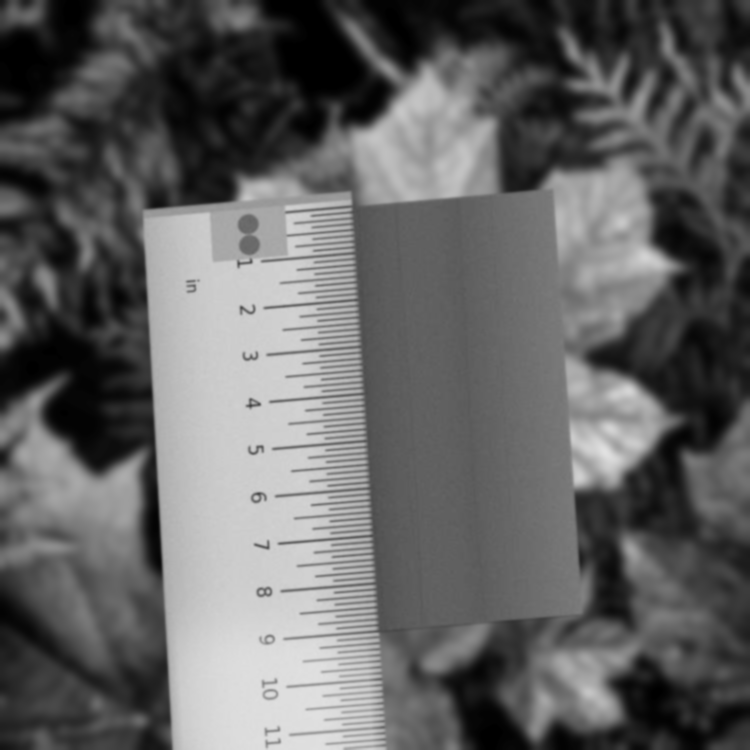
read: 9; in
